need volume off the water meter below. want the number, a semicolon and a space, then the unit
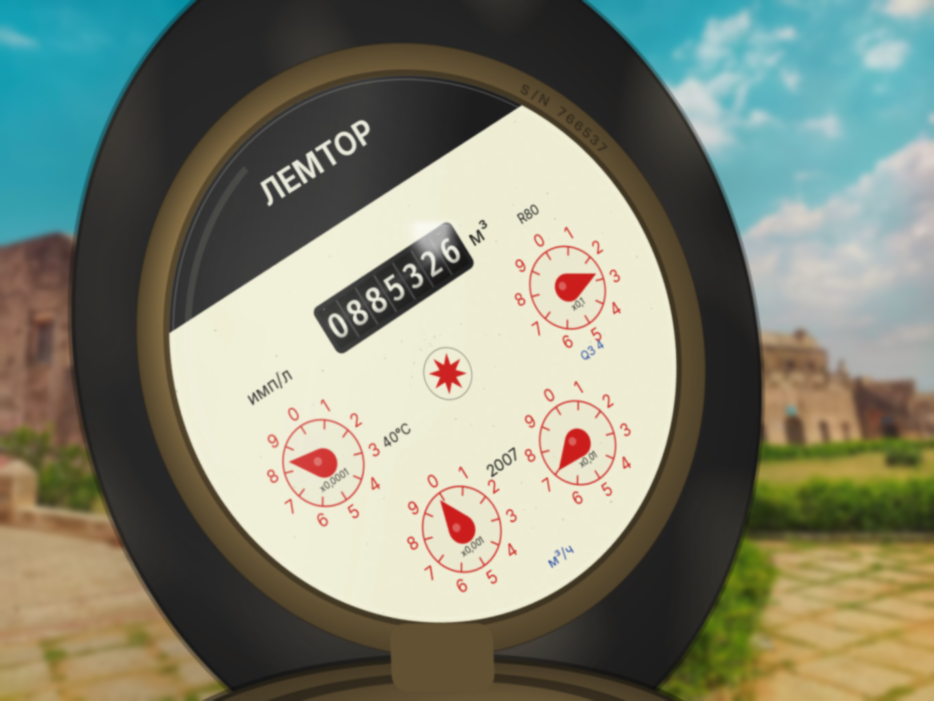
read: 885326.2698; m³
